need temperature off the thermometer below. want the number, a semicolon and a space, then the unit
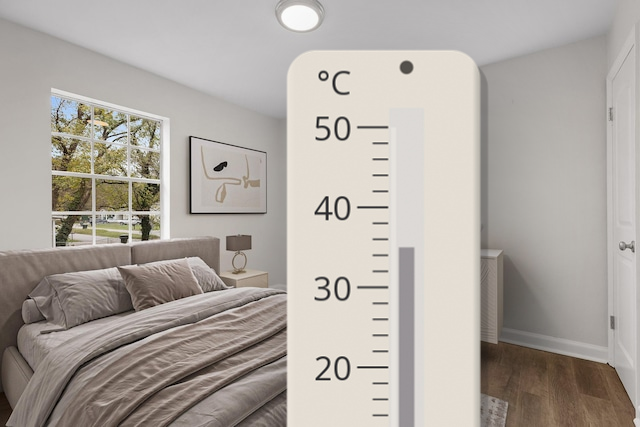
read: 35; °C
